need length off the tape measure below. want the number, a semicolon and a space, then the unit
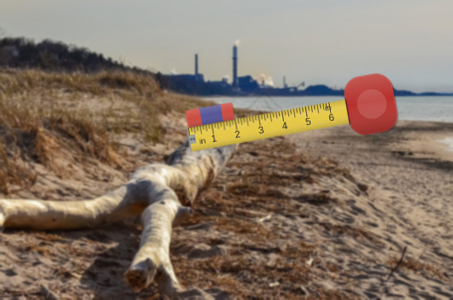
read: 2; in
